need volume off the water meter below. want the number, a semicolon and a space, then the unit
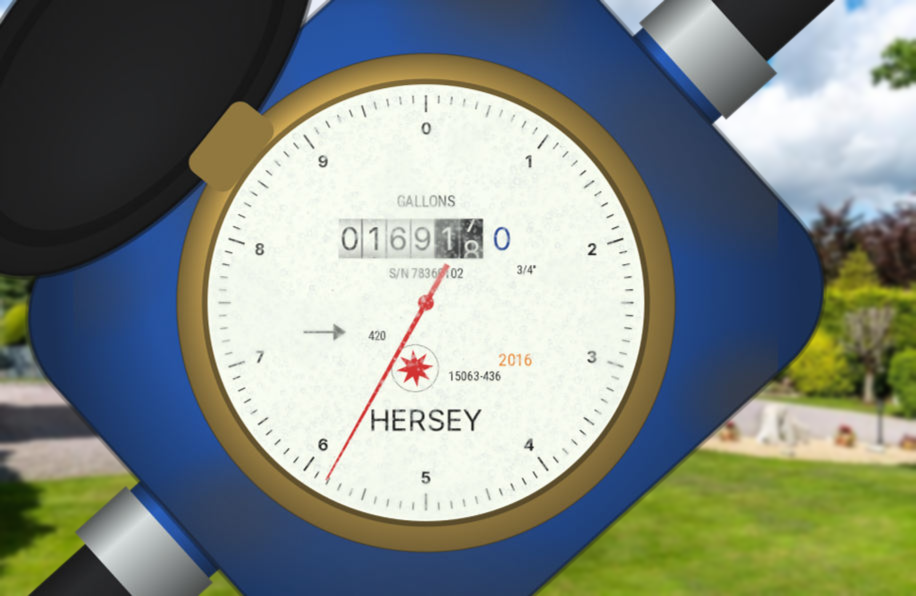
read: 169175.8; gal
